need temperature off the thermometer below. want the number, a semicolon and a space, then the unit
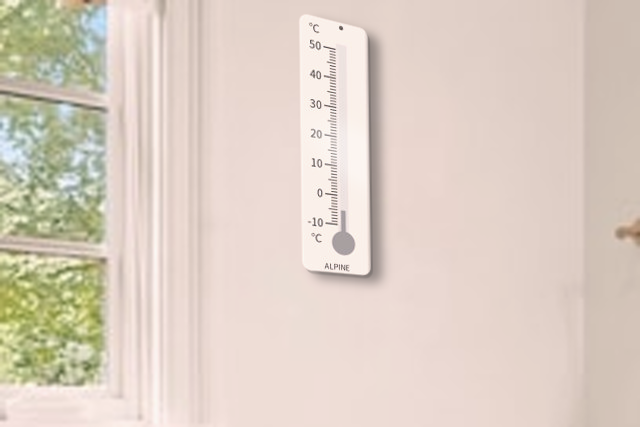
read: -5; °C
